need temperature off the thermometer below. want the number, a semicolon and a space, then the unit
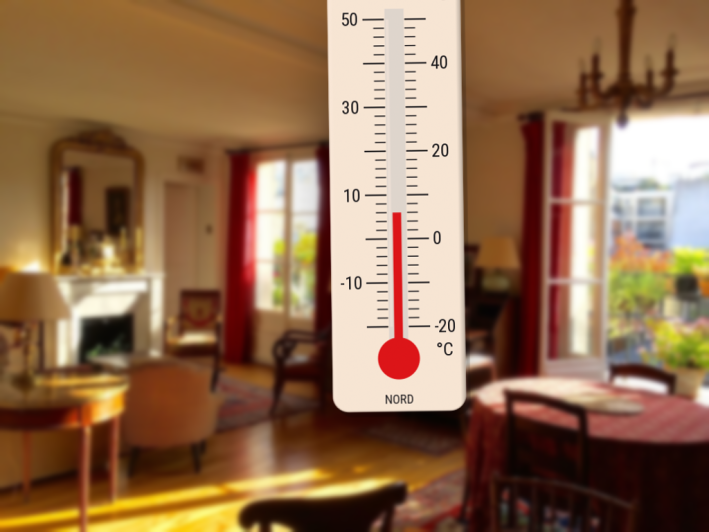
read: 6; °C
